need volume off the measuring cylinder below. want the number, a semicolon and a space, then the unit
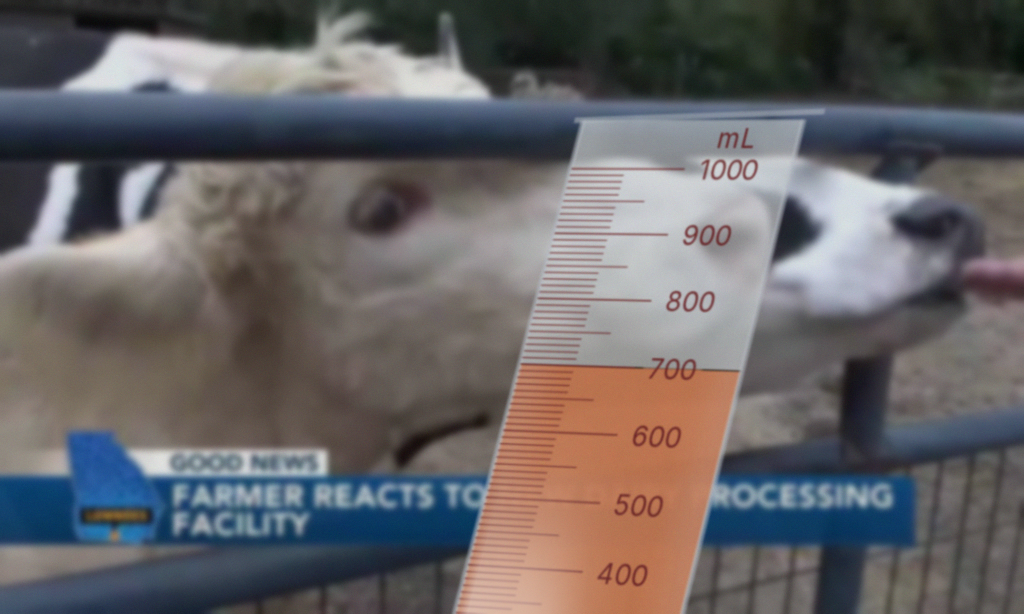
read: 700; mL
